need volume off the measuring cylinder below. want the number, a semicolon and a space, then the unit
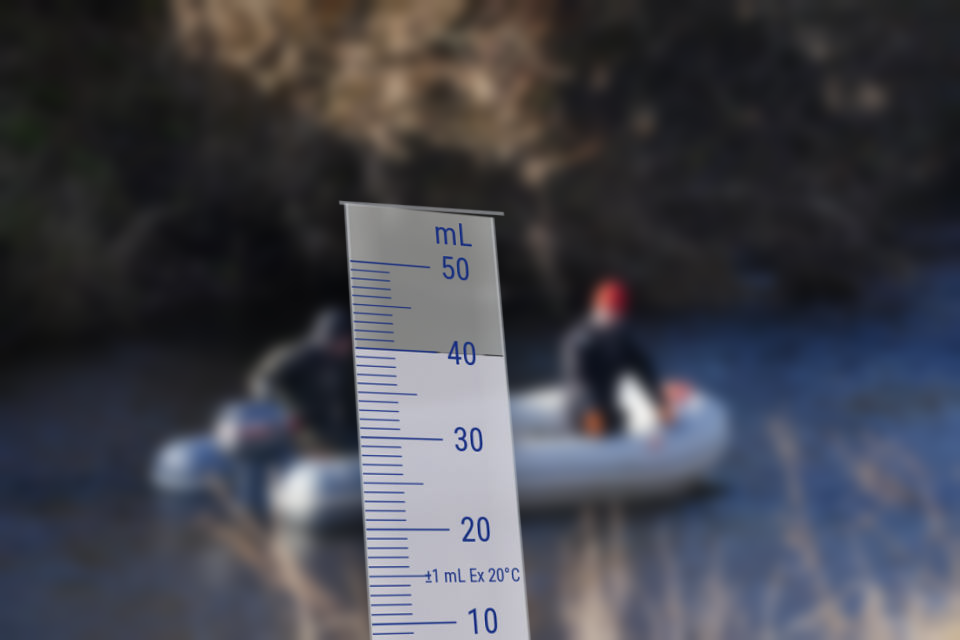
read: 40; mL
